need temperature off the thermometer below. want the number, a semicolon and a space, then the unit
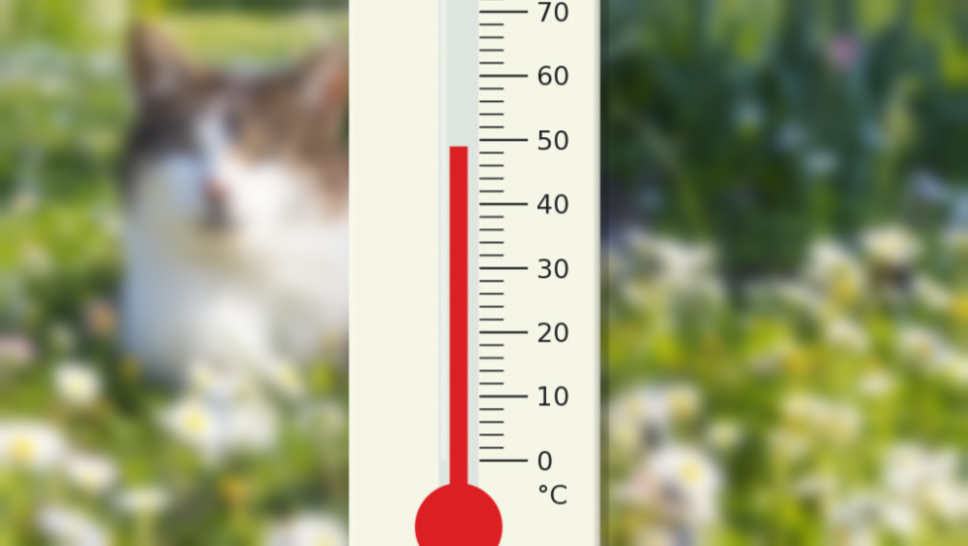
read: 49; °C
